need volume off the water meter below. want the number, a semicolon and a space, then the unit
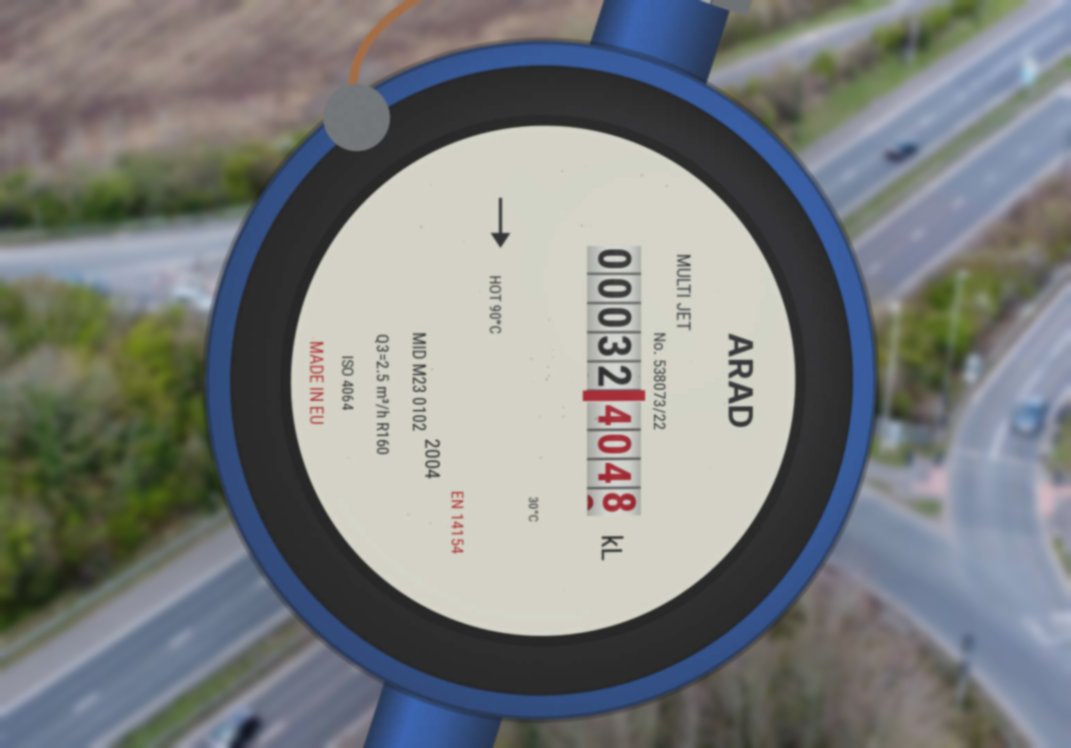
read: 32.4048; kL
